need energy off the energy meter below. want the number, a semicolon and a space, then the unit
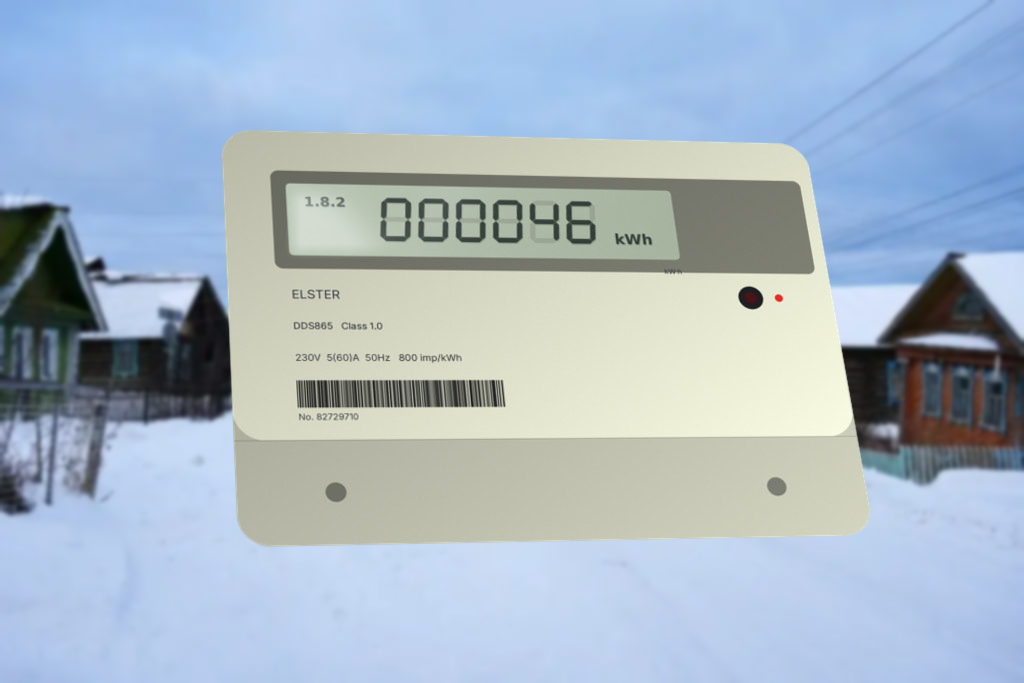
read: 46; kWh
